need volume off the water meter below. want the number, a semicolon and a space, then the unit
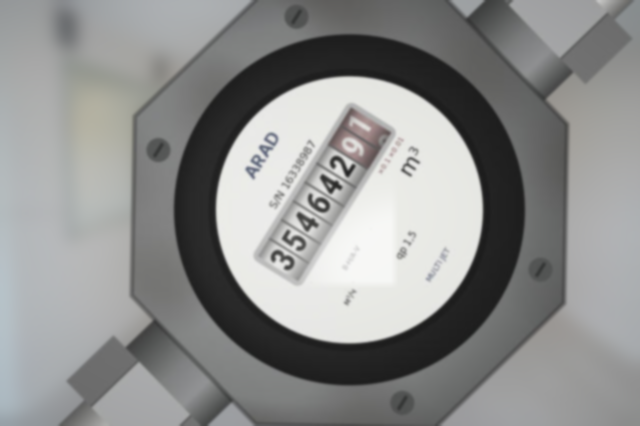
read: 354642.91; m³
